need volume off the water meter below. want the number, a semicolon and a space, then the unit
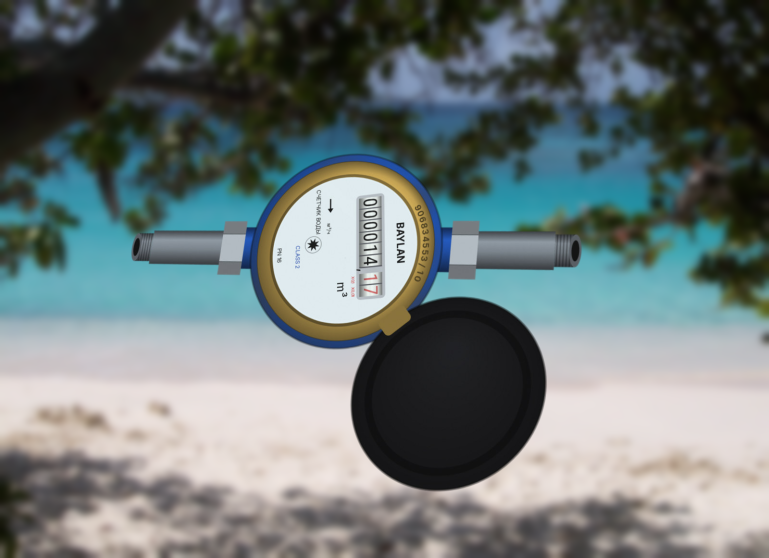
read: 14.17; m³
